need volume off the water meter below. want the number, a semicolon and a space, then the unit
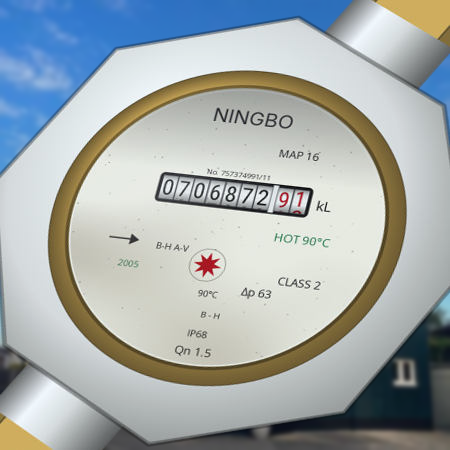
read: 706872.91; kL
